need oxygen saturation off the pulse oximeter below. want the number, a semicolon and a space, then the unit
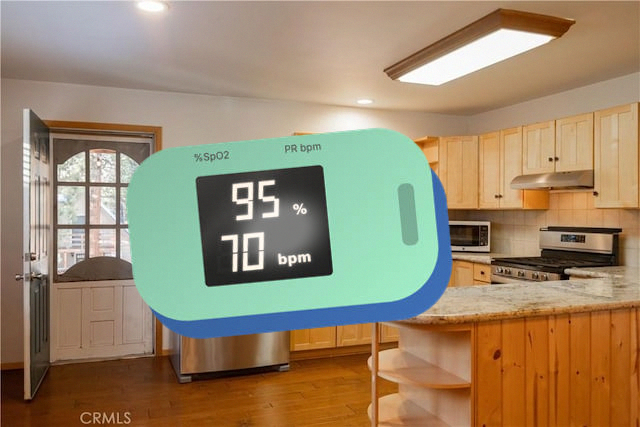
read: 95; %
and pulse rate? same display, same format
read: 70; bpm
